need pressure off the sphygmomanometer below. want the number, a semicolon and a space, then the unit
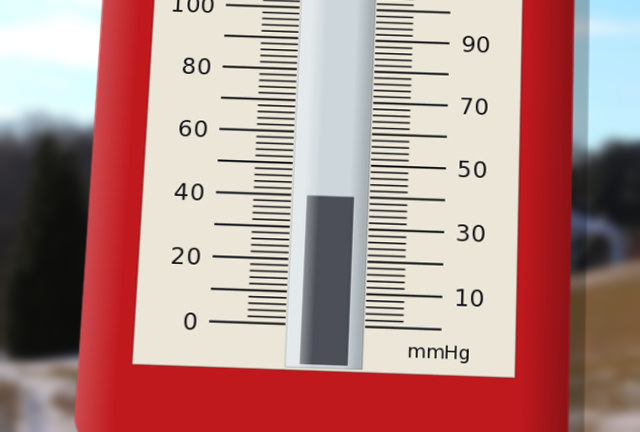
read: 40; mmHg
